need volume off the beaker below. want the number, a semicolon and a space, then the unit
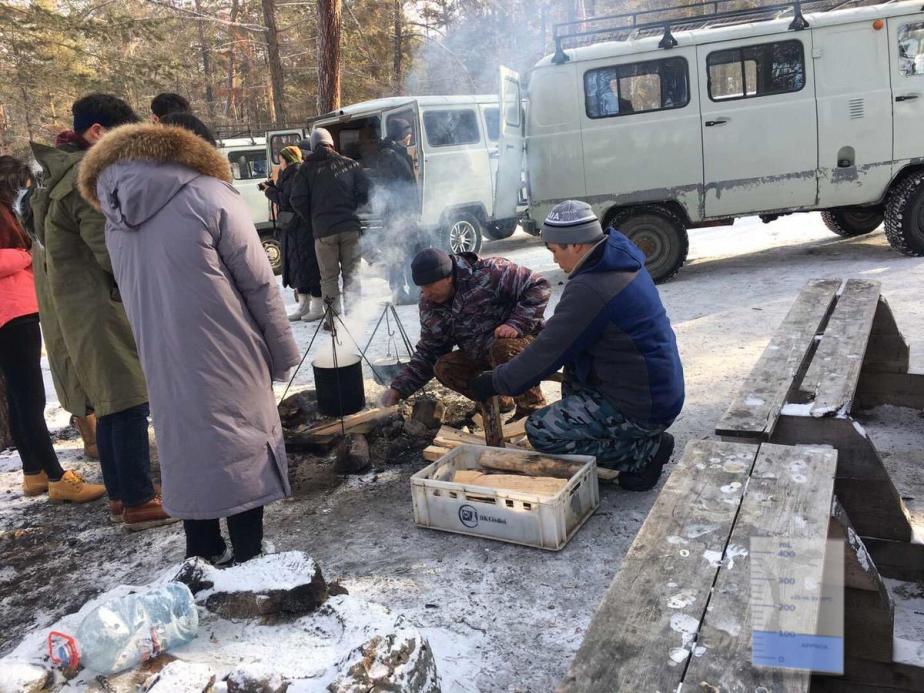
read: 100; mL
